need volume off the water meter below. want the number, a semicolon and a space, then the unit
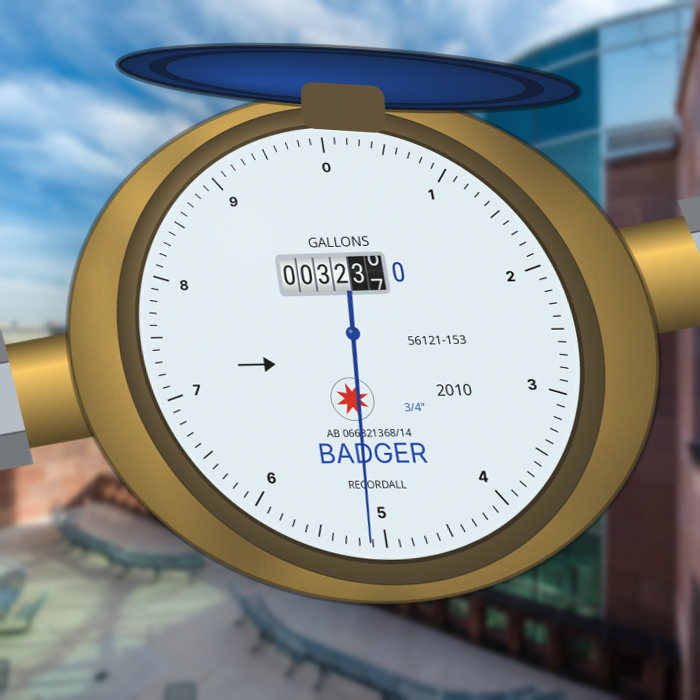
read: 32365.1; gal
